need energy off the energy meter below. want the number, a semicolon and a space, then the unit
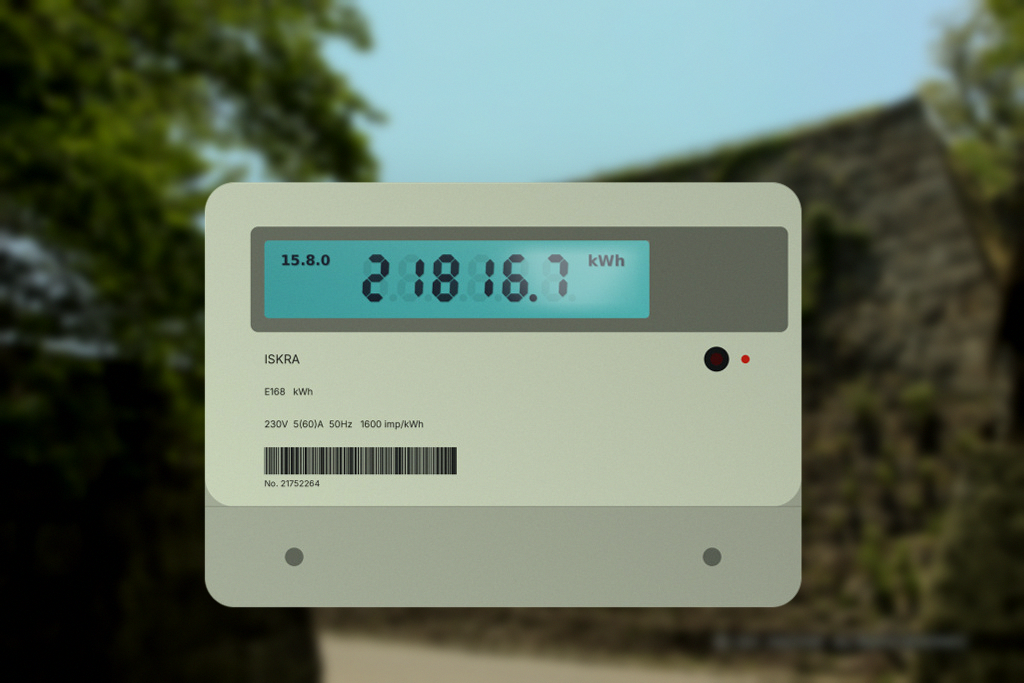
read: 21816.7; kWh
